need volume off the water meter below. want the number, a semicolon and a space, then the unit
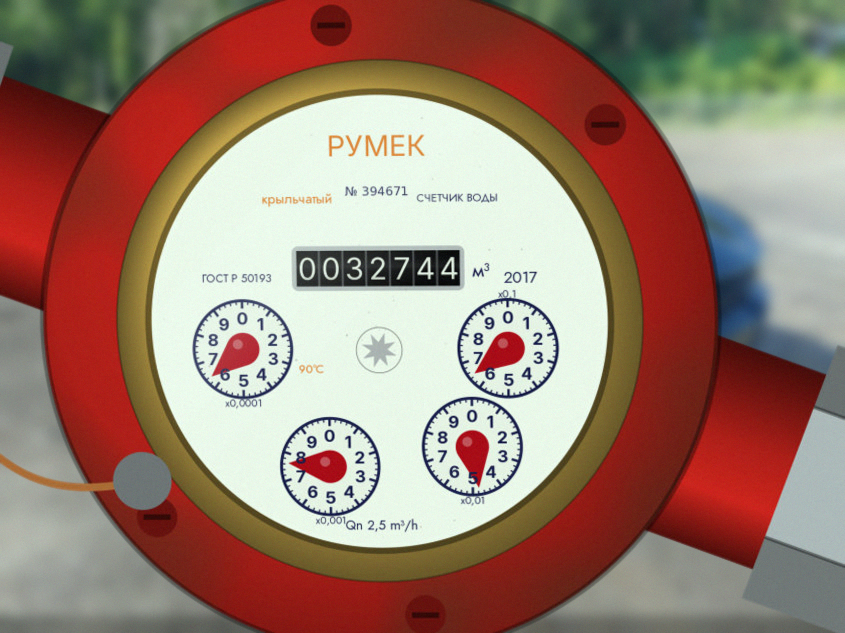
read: 32744.6476; m³
